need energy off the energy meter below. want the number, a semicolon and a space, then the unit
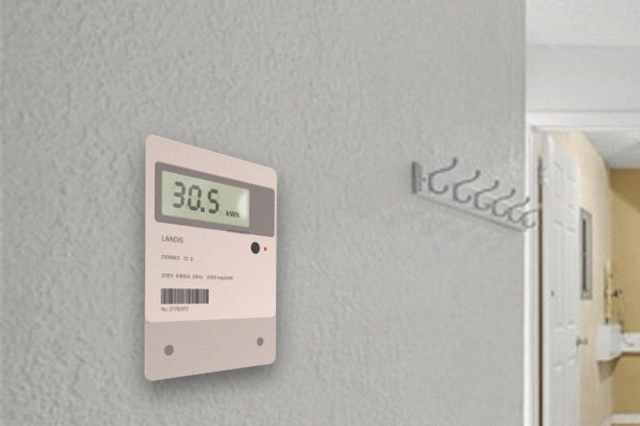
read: 30.5; kWh
